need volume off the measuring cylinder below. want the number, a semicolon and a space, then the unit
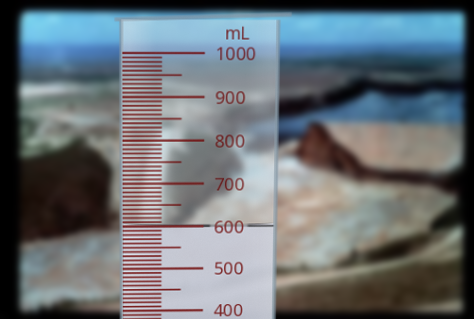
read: 600; mL
